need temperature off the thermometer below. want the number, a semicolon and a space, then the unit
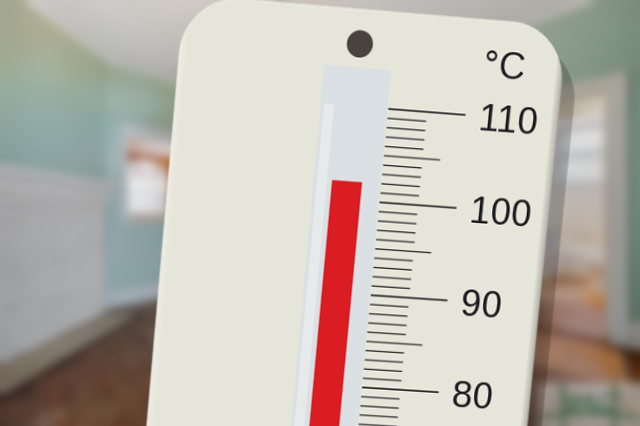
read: 102; °C
